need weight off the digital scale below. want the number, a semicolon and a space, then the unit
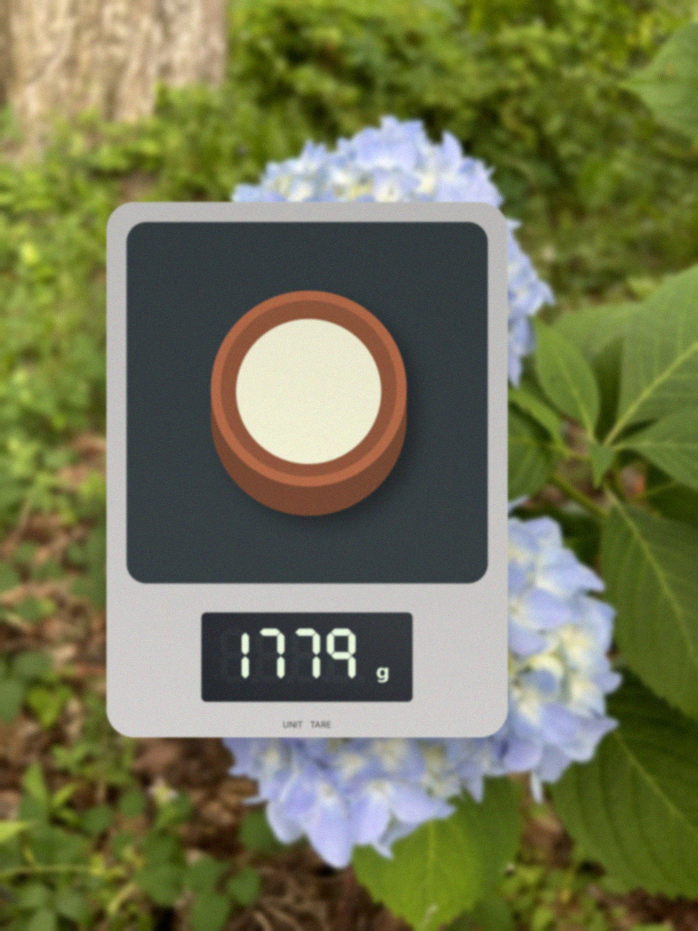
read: 1779; g
